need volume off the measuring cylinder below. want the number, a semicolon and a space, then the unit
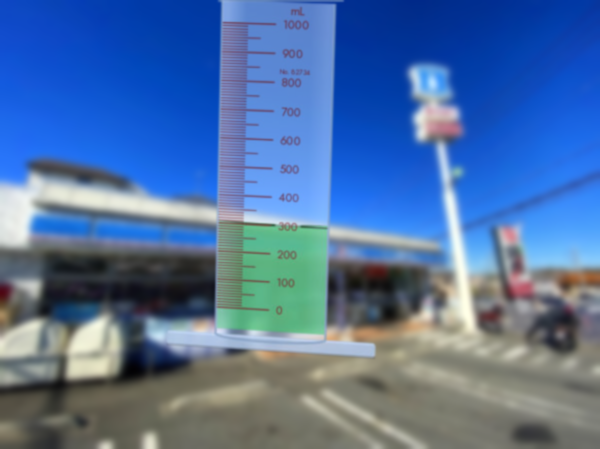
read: 300; mL
